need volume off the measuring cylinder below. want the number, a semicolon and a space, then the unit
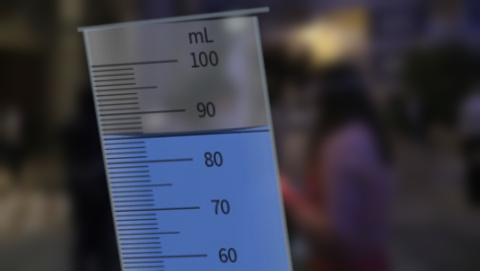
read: 85; mL
